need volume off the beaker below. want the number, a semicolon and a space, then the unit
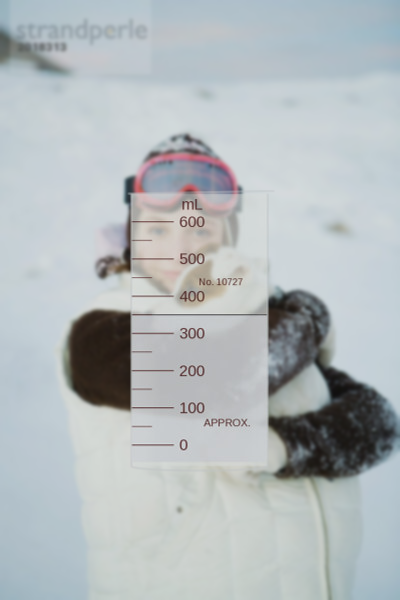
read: 350; mL
